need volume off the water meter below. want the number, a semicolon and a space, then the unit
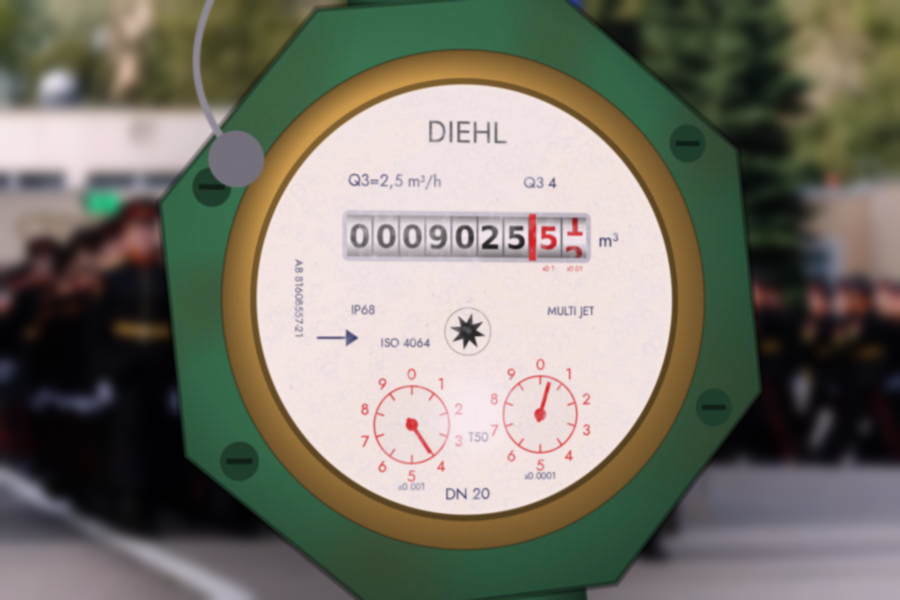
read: 9025.5140; m³
